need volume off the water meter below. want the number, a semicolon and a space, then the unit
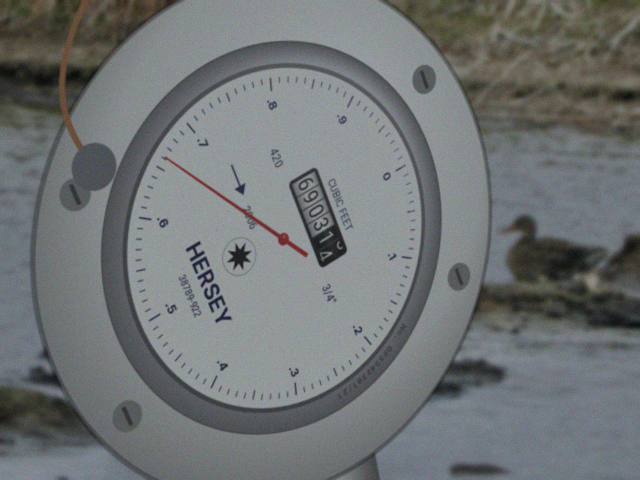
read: 690313.66; ft³
